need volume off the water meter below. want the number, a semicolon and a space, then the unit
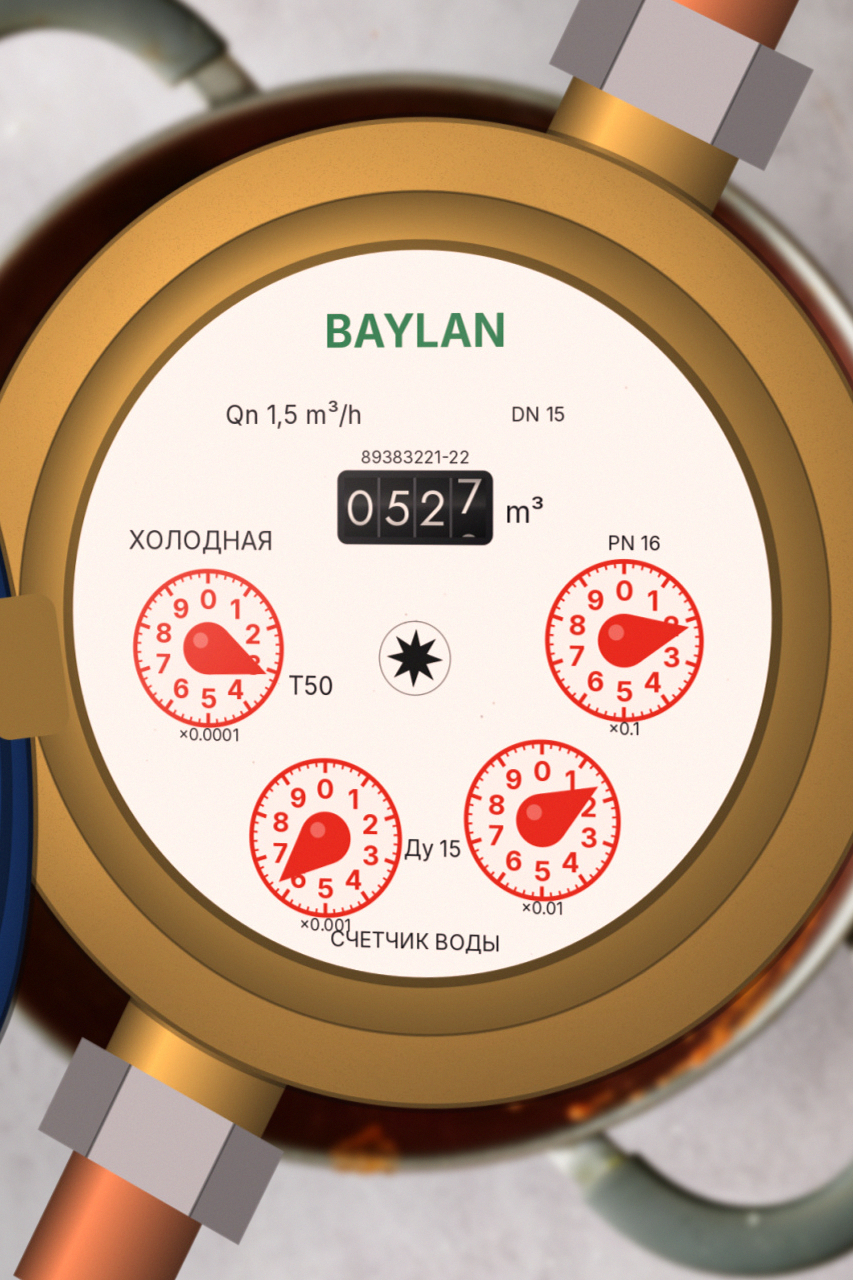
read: 527.2163; m³
